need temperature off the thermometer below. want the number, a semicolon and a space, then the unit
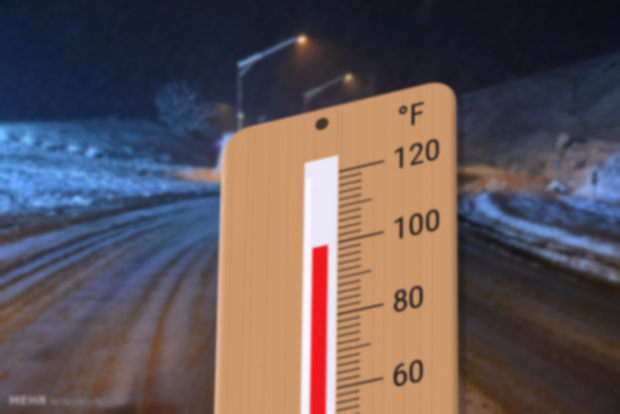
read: 100; °F
